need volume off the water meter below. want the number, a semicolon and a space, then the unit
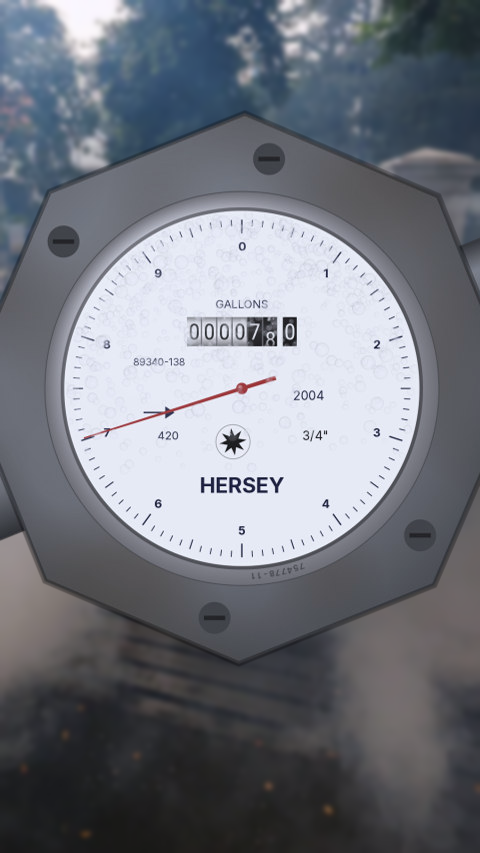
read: 777.0; gal
